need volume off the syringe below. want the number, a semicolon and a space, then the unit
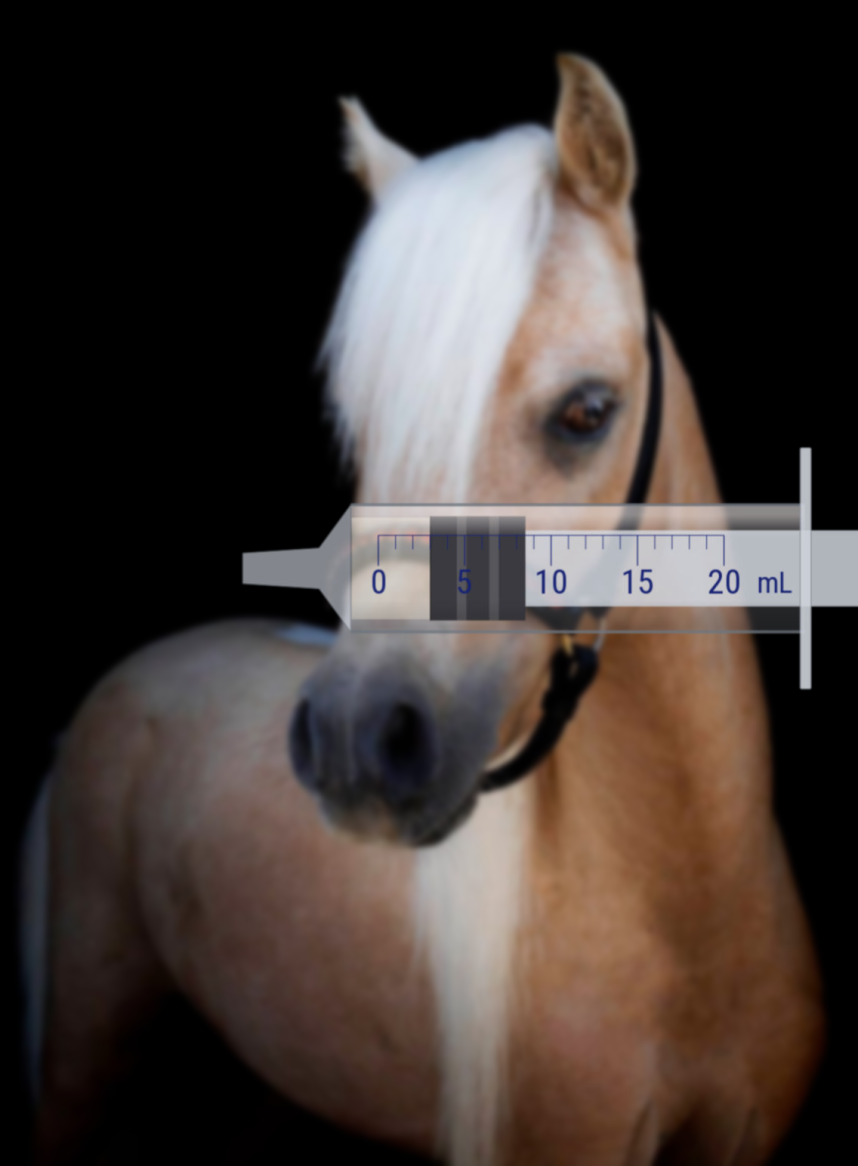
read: 3; mL
